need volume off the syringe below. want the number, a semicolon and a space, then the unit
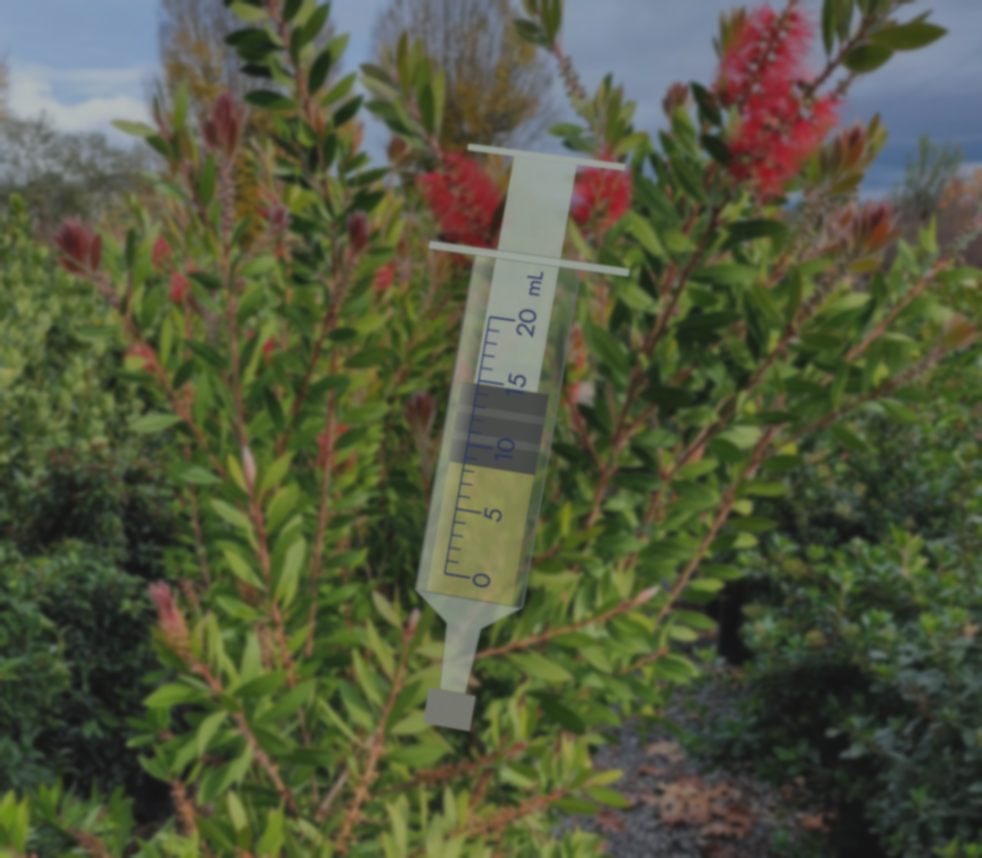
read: 8.5; mL
